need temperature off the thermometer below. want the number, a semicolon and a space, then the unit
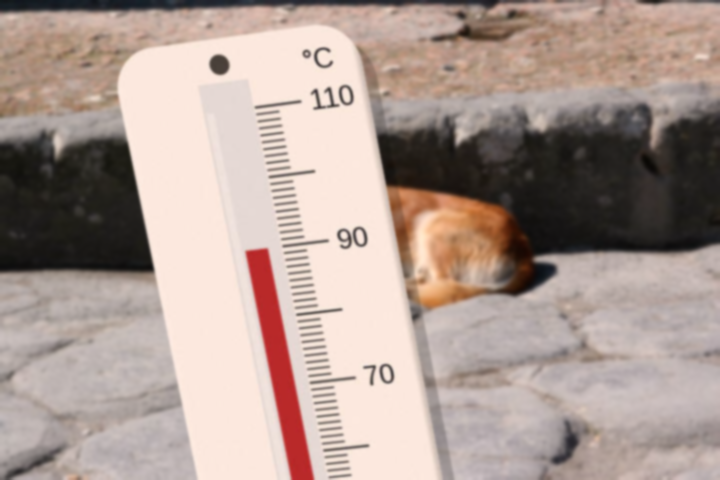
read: 90; °C
